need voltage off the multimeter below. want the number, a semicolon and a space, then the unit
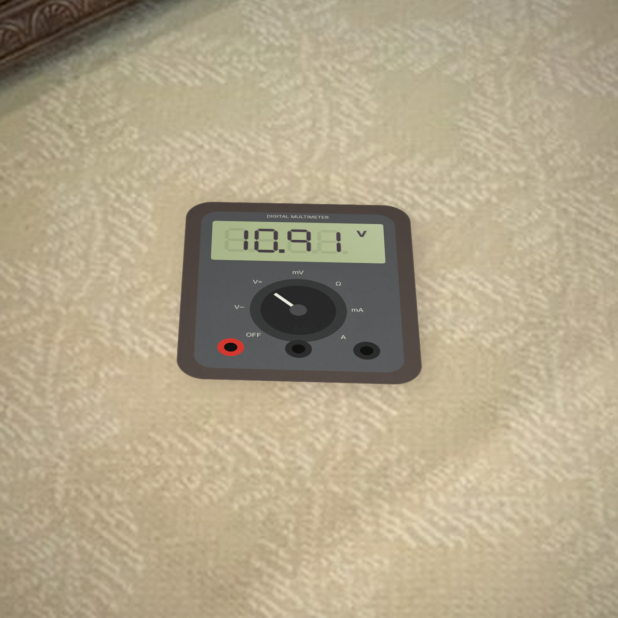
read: 10.91; V
